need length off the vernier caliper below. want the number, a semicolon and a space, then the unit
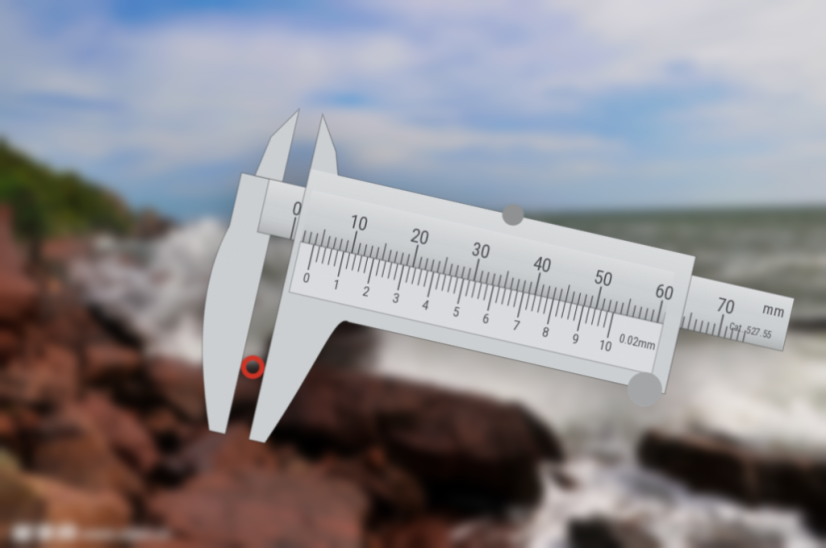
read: 3.8; mm
